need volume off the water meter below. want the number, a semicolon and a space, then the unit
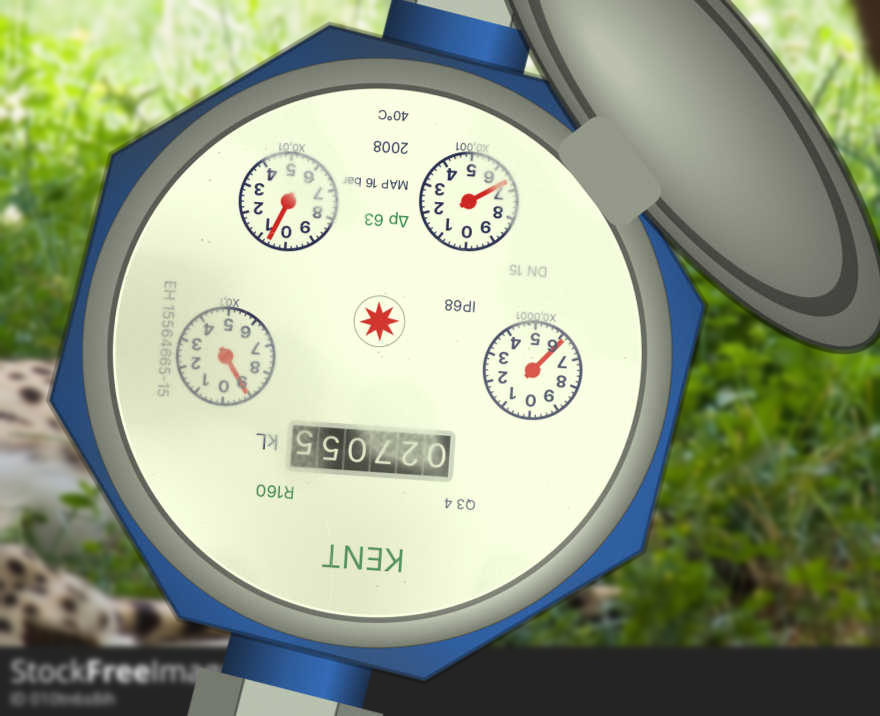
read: 27054.9066; kL
